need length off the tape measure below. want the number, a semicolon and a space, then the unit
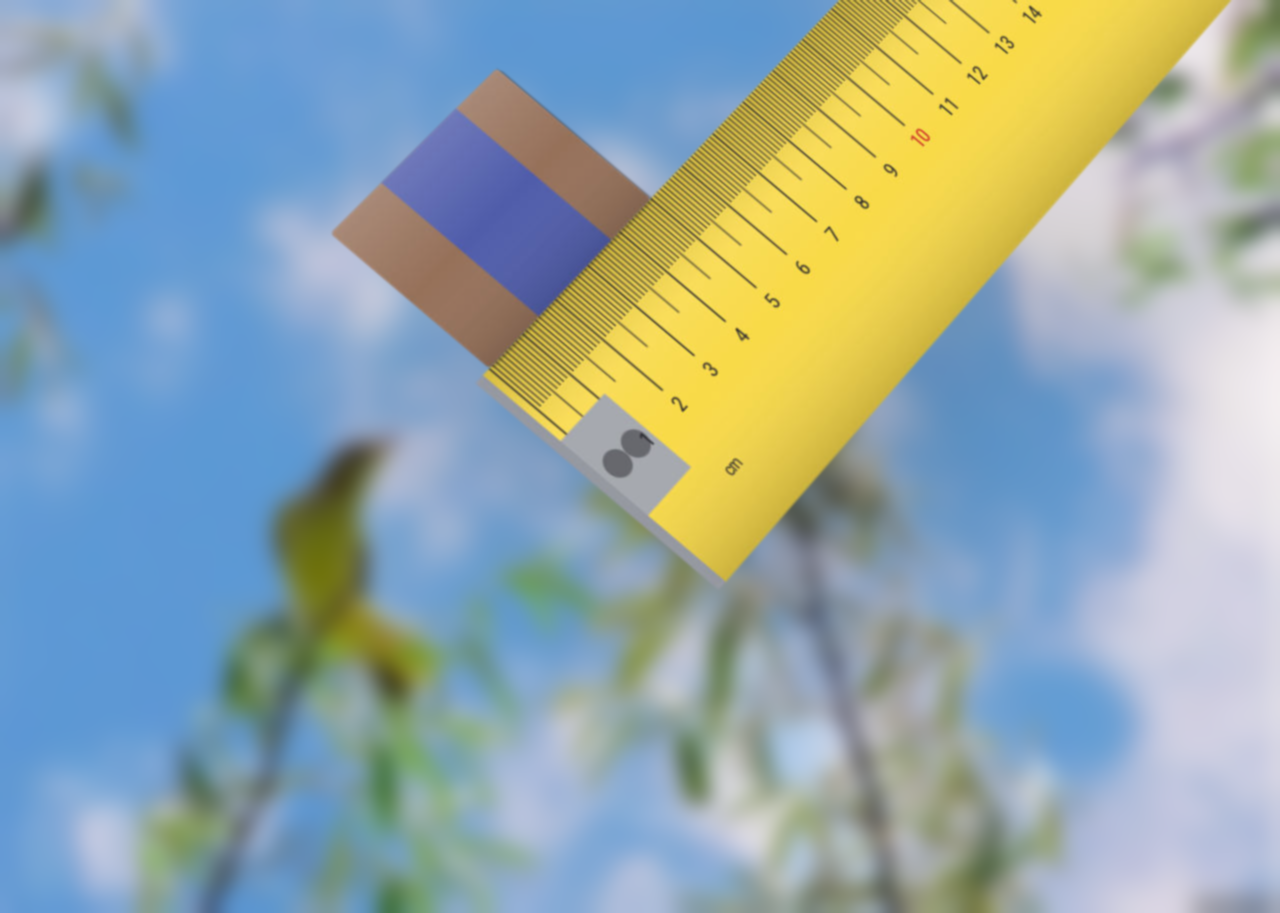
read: 5; cm
